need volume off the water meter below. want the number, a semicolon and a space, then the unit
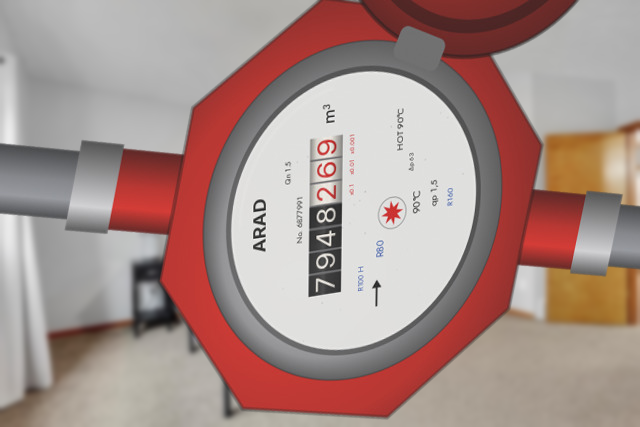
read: 7948.269; m³
